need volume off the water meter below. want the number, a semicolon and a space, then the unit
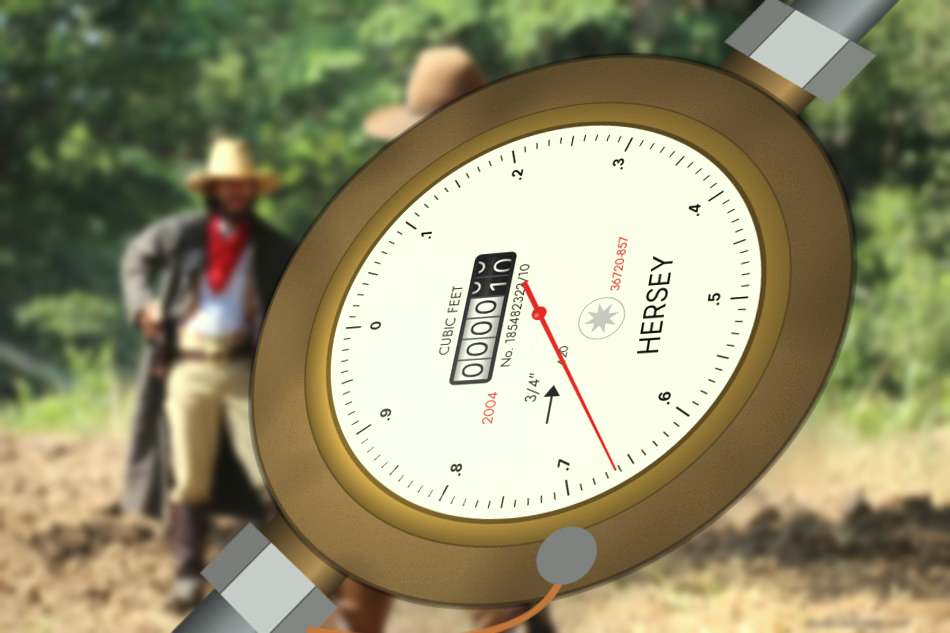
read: 9.66; ft³
